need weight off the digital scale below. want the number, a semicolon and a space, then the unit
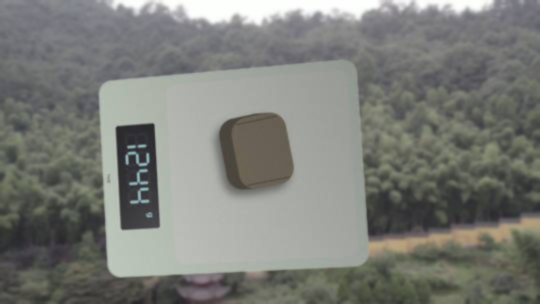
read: 1244; g
